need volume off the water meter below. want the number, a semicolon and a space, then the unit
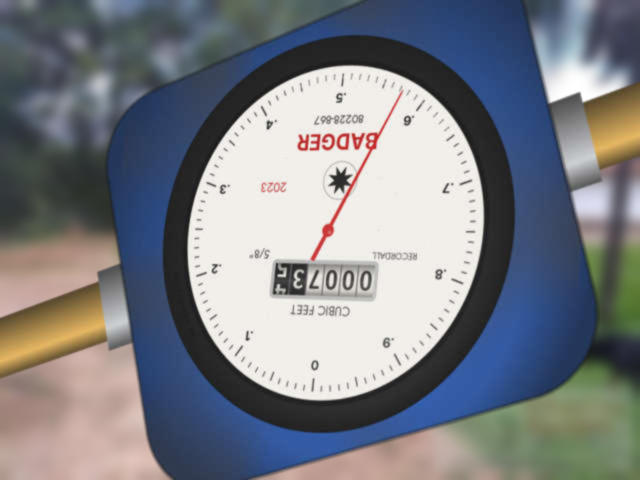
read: 734.57; ft³
